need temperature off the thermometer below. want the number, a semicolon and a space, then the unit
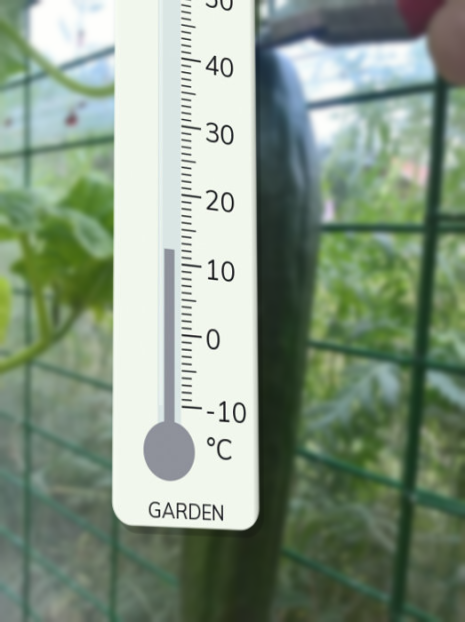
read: 12; °C
